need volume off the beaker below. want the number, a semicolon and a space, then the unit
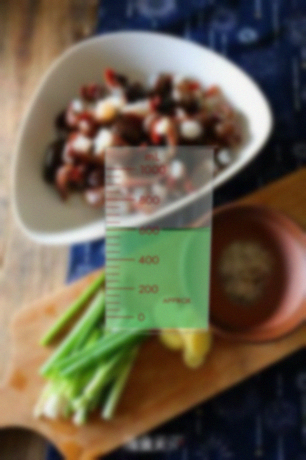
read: 600; mL
